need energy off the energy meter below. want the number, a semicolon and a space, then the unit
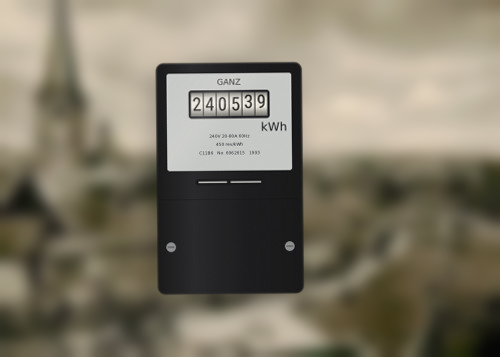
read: 240539; kWh
